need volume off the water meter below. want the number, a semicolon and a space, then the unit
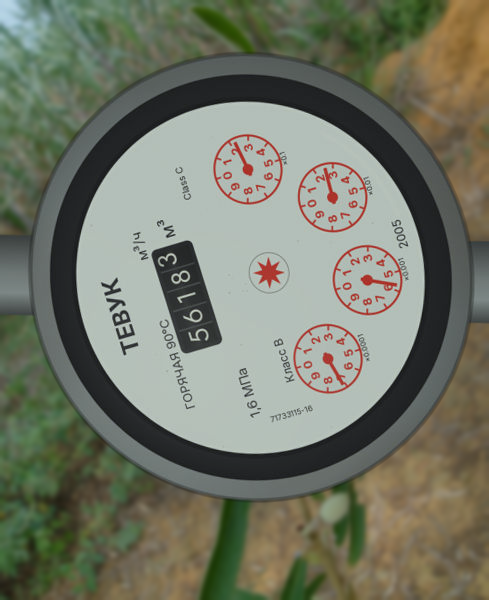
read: 56183.2257; m³
